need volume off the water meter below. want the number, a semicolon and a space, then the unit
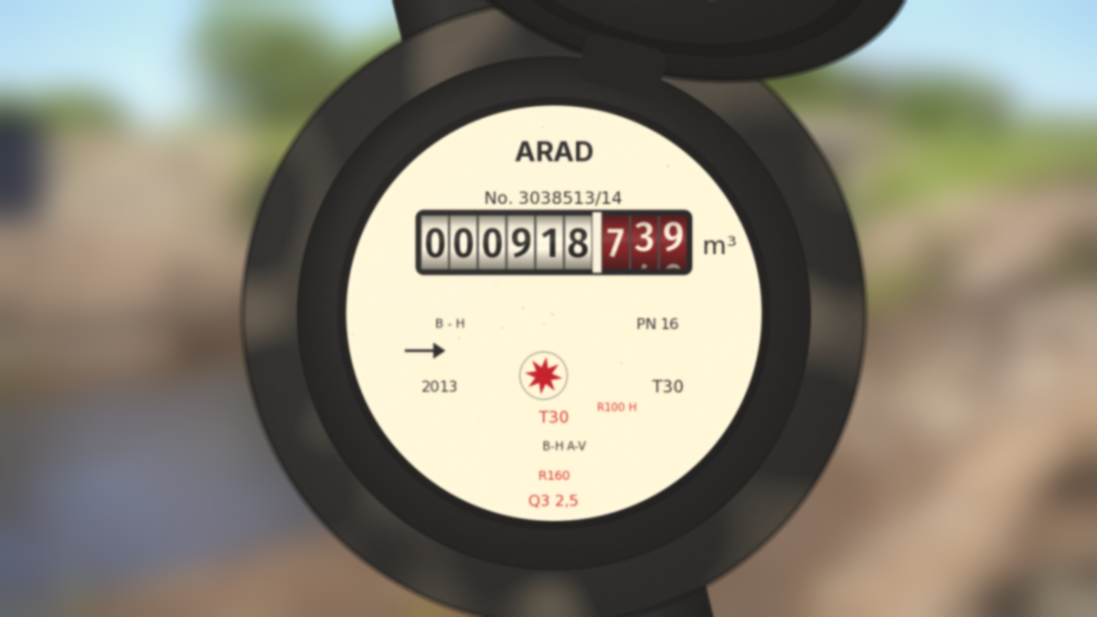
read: 918.739; m³
